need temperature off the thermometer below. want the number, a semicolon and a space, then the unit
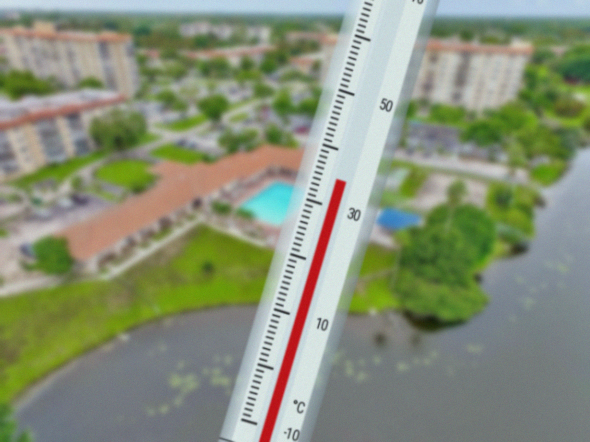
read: 35; °C
